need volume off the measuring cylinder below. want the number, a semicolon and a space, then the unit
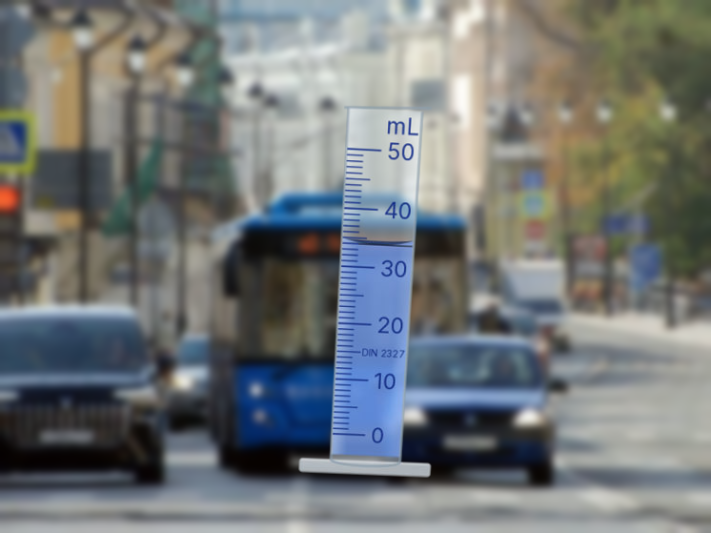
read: 34; mL
